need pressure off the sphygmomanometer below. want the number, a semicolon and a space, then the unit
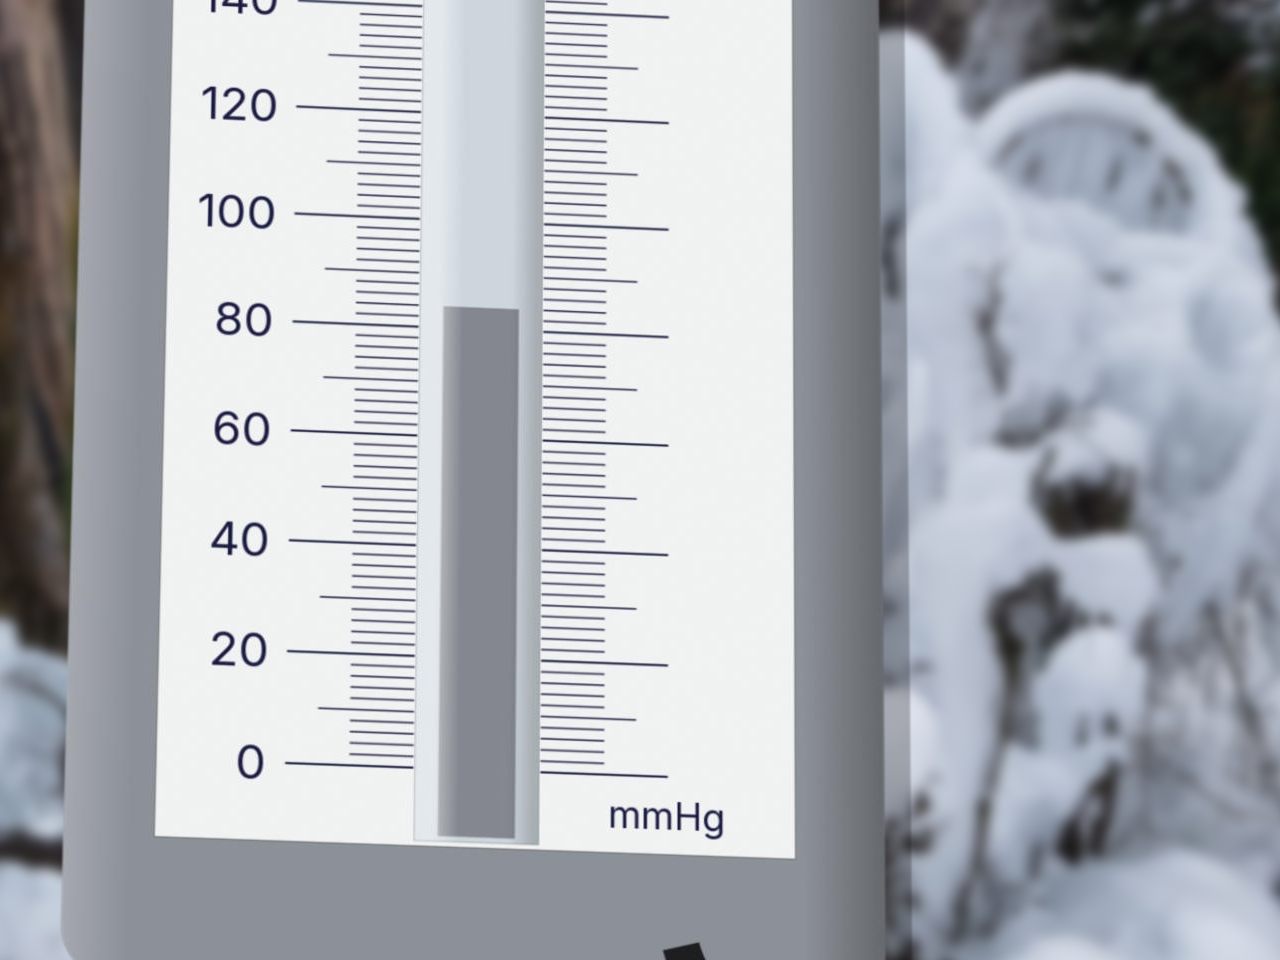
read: 84; mmHg
